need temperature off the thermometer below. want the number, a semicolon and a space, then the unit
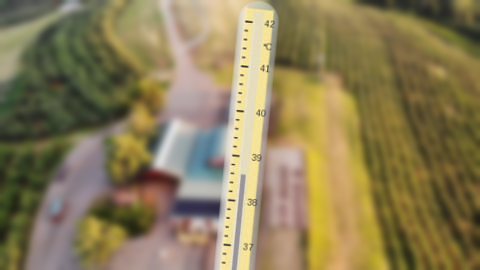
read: 38.6; °C
